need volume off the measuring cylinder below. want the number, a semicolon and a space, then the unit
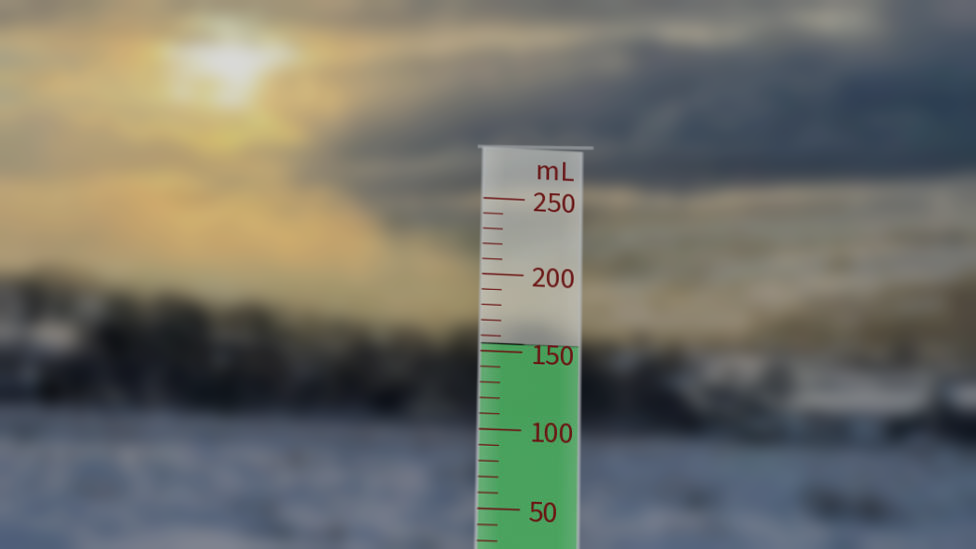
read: 155; mL
